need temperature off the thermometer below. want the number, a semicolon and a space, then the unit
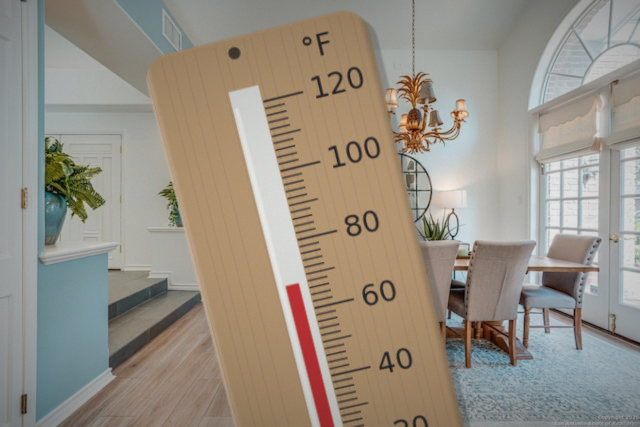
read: 68; °F
